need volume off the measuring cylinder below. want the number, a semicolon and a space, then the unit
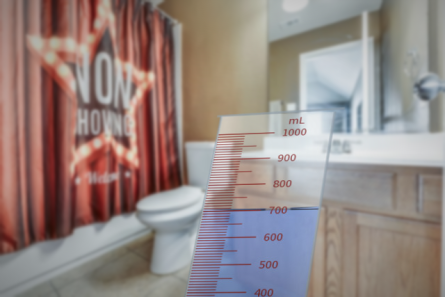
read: 700; mL
